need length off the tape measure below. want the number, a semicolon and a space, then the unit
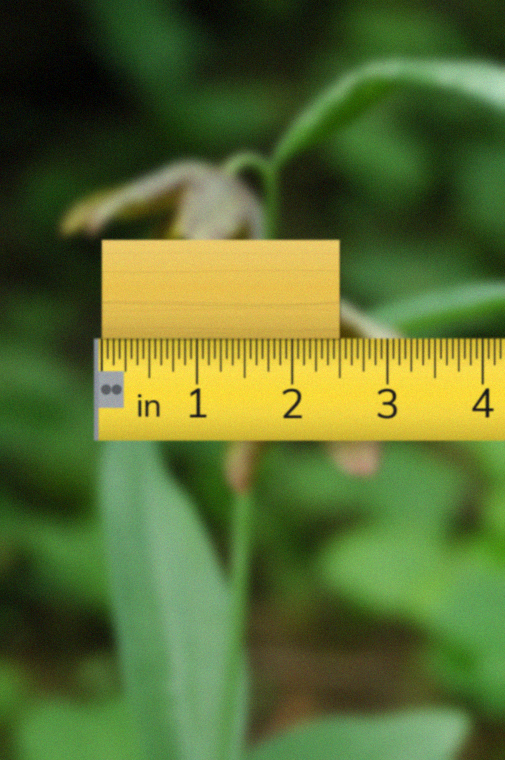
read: 2.5; in
